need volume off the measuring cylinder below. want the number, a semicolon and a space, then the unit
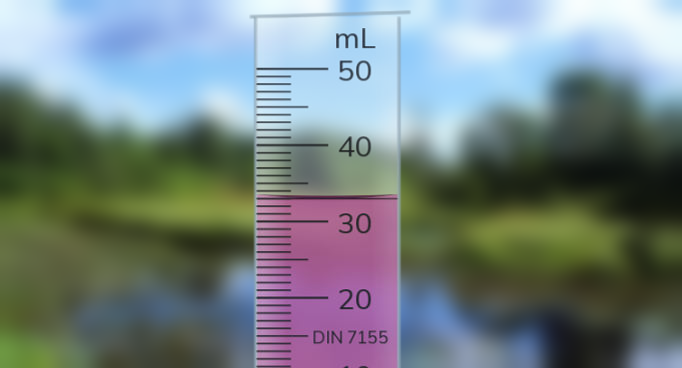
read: 33; mL
